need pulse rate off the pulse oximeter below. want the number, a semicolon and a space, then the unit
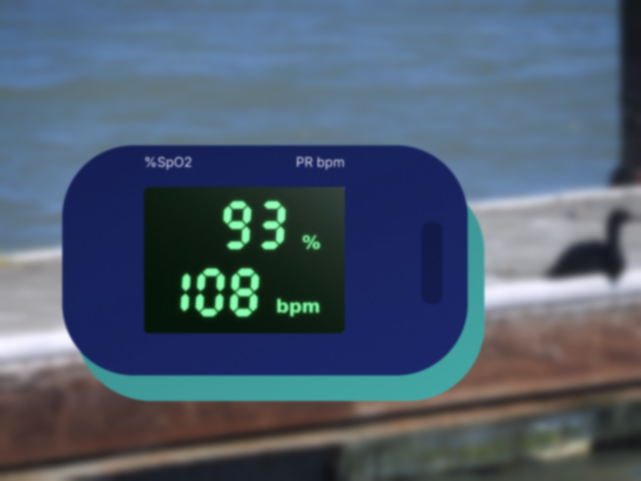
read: 108; bpm
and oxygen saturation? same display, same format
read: 93; %
